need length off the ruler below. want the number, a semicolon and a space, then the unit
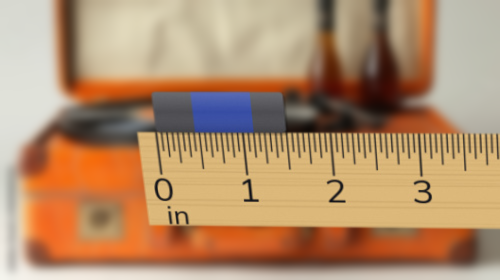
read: 1.5; in
